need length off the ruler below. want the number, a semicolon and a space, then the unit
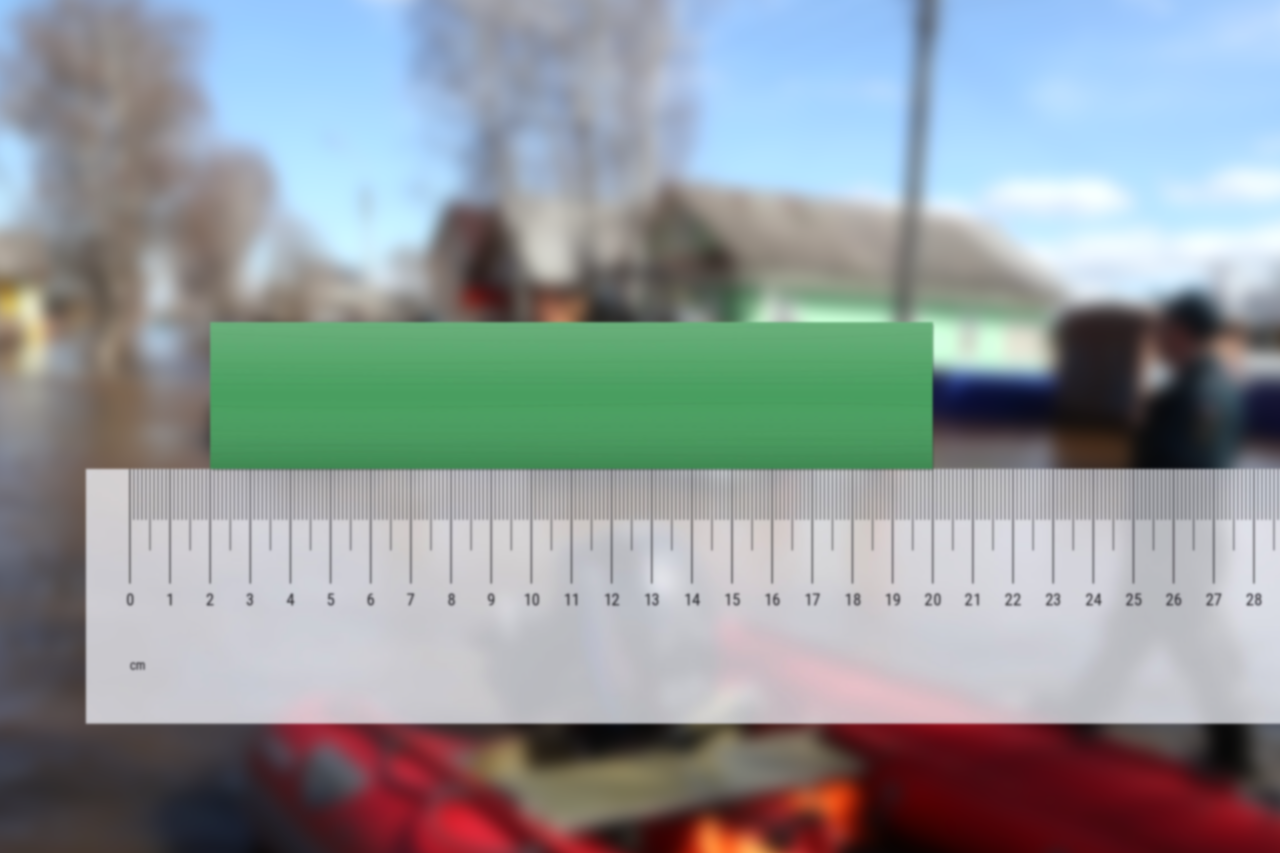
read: 18; cm
